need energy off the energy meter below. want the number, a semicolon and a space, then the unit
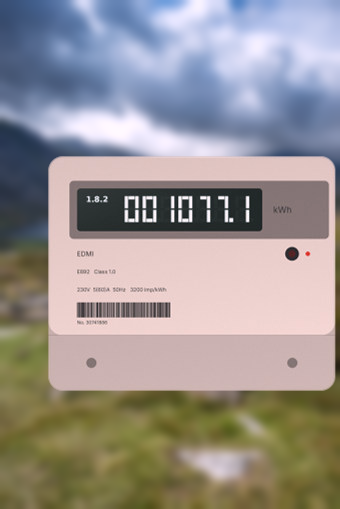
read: 1077.1; kWh
